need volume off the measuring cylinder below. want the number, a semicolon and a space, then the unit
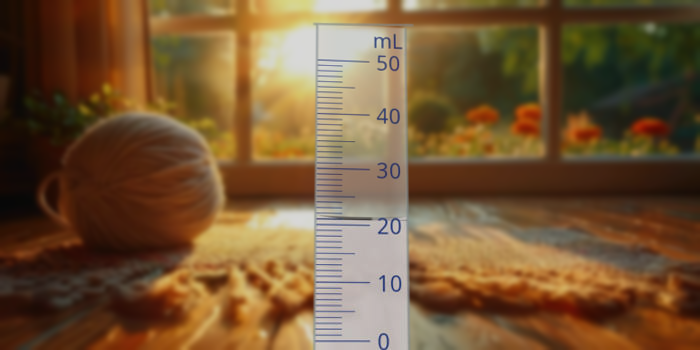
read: 21; mL
